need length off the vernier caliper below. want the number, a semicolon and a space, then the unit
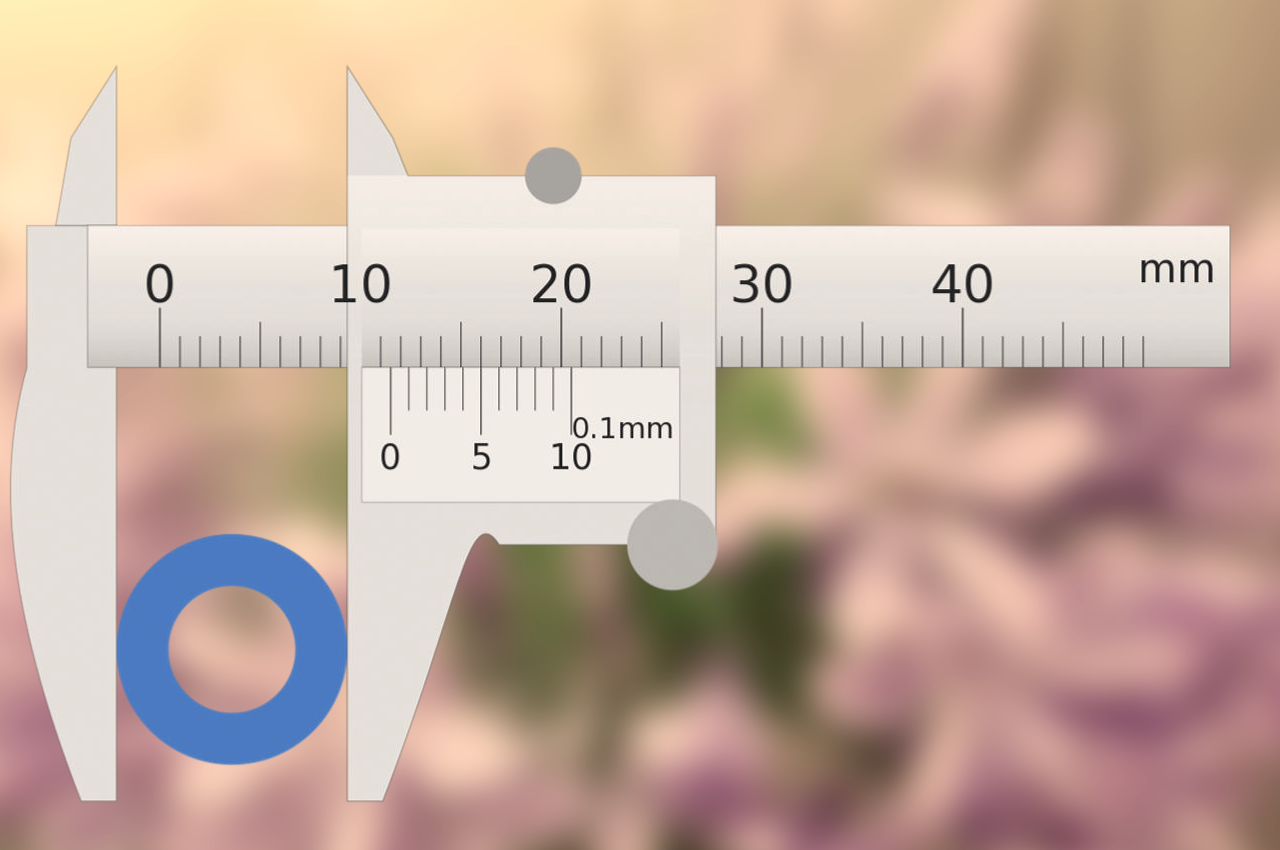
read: 11.5; mm
